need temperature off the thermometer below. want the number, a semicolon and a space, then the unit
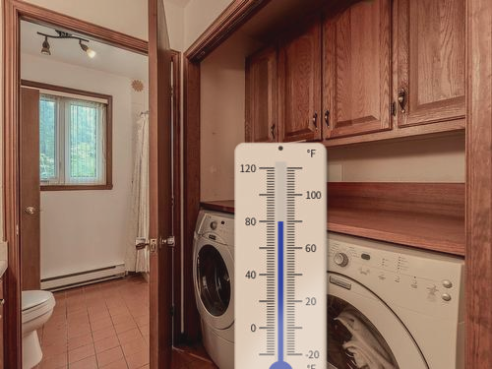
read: 80; °F
